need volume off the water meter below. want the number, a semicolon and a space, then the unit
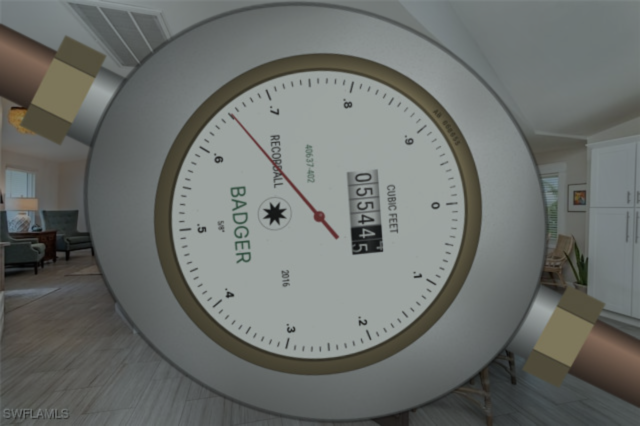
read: 55444.65; ft³
